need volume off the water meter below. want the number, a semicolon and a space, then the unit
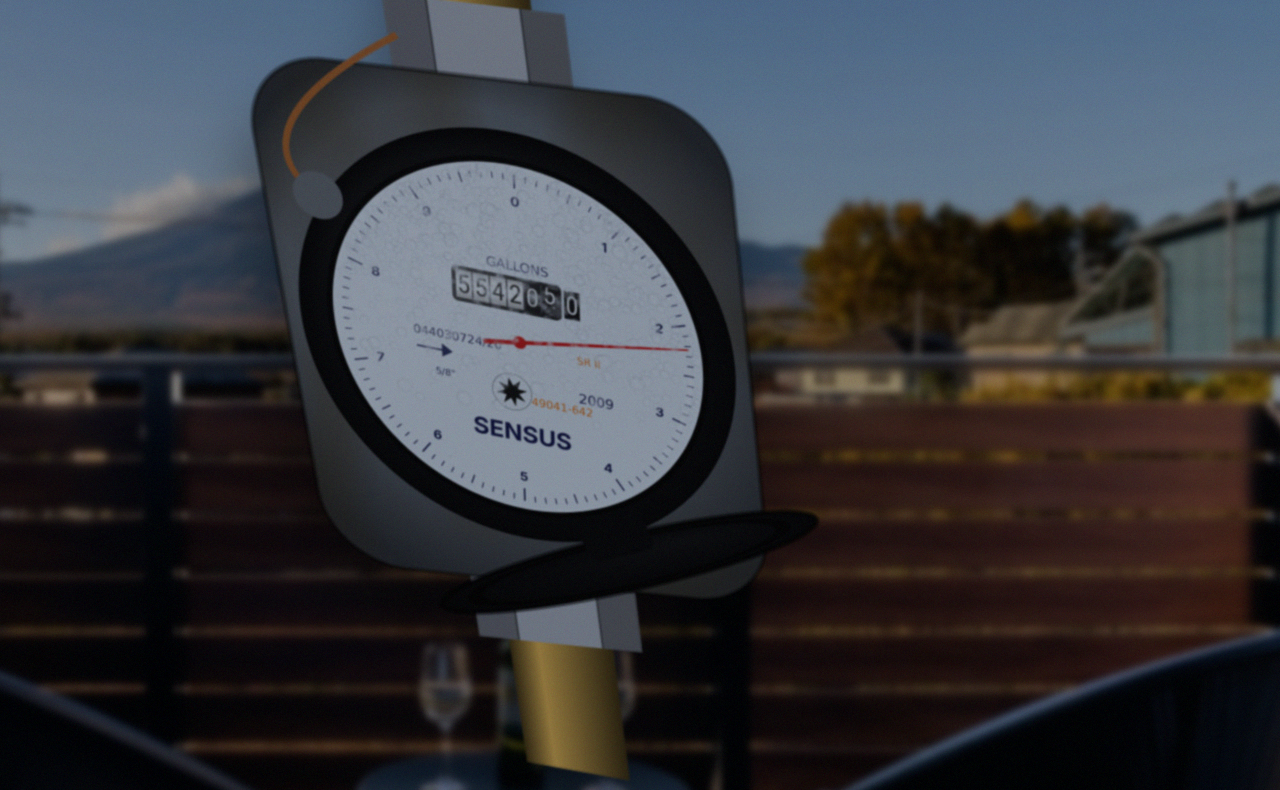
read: 5542052.2; gal
